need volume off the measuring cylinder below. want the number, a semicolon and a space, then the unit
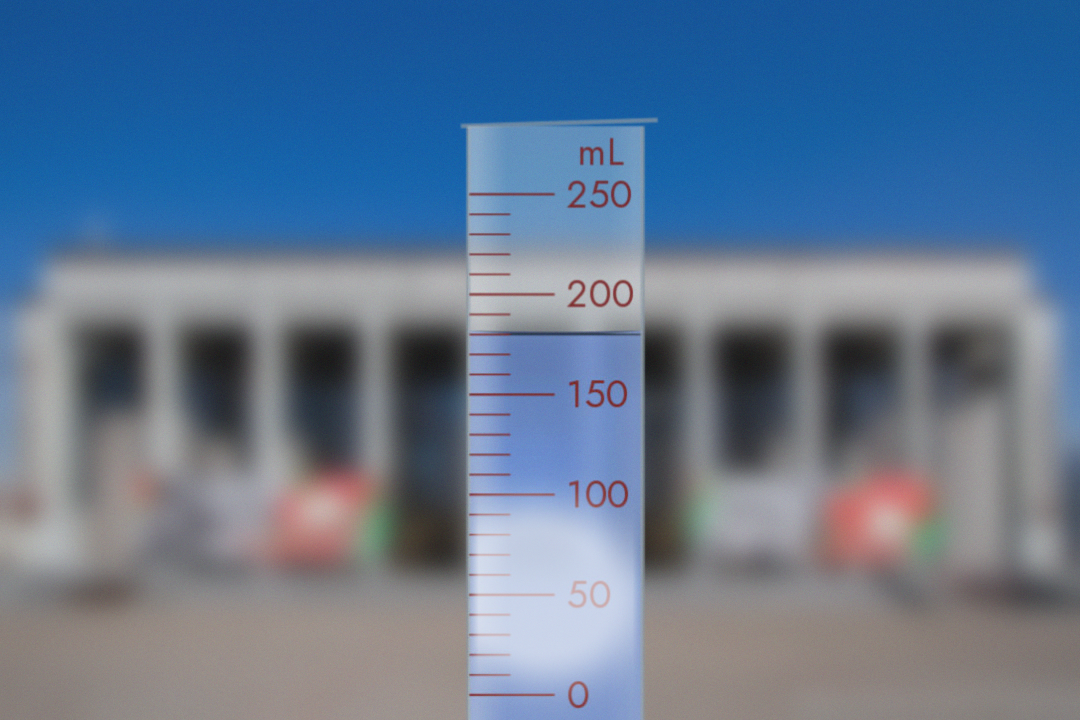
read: 180; mL
